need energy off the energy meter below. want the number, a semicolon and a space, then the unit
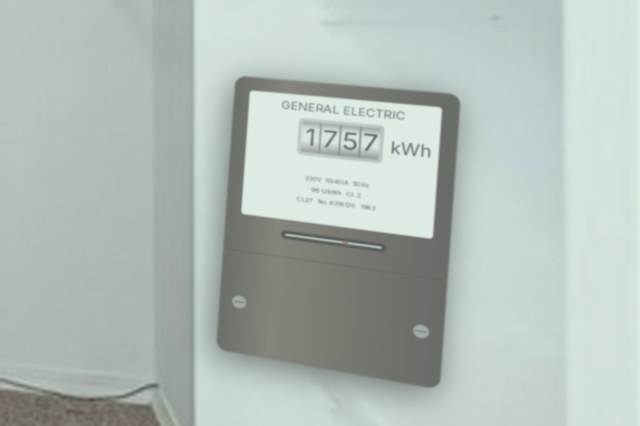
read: 1757; kWh
